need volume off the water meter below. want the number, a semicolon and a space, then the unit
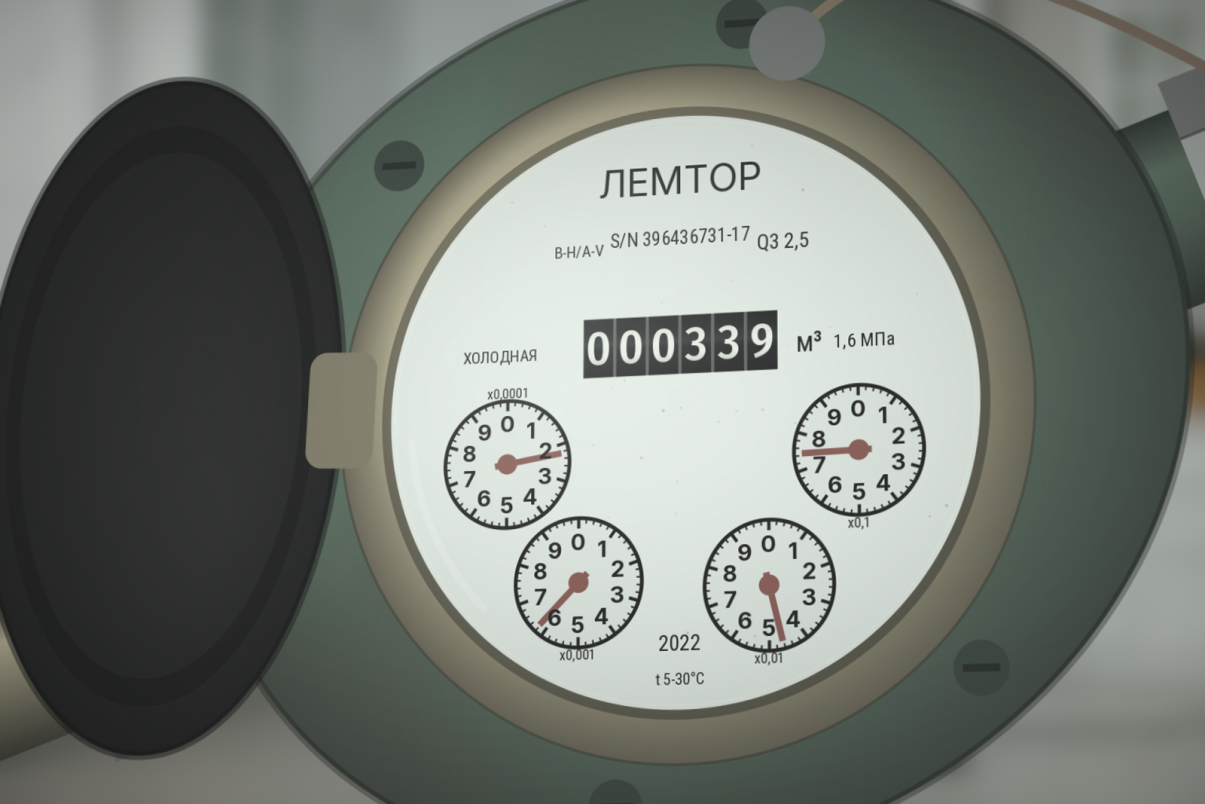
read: 339.7462; m³
